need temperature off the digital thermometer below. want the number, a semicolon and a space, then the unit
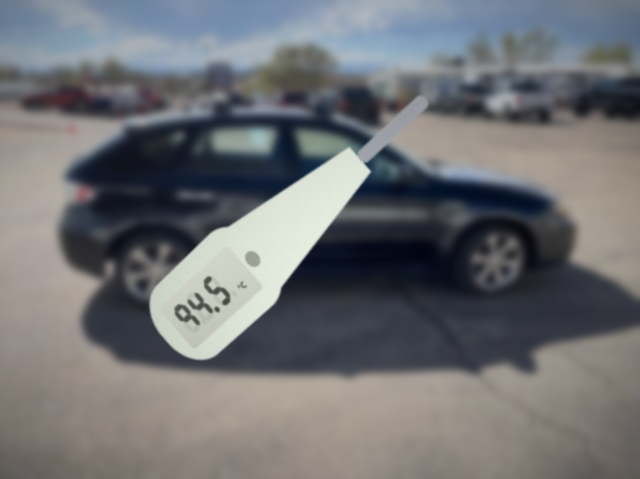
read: 94.5; °C
